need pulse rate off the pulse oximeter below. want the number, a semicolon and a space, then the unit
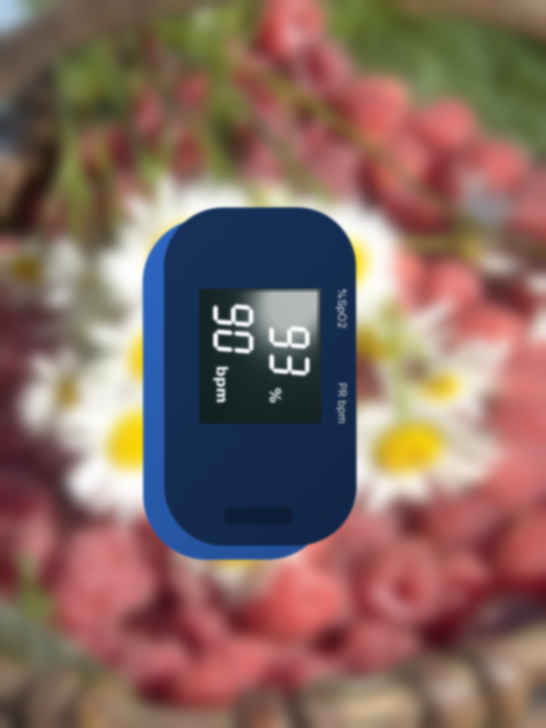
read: 90; bpm
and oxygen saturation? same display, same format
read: 93; %
